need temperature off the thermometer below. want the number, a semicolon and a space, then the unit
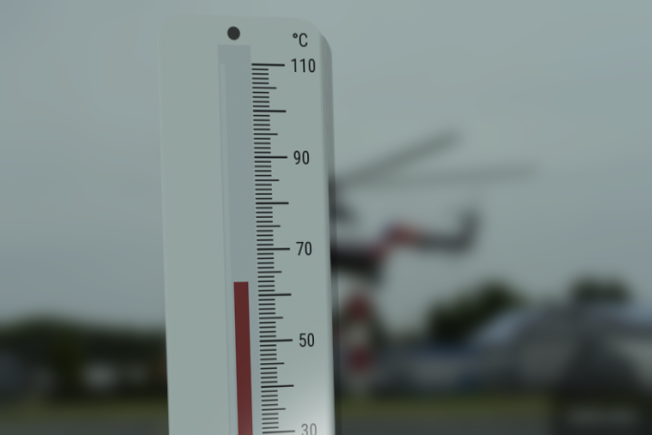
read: 63; °C
